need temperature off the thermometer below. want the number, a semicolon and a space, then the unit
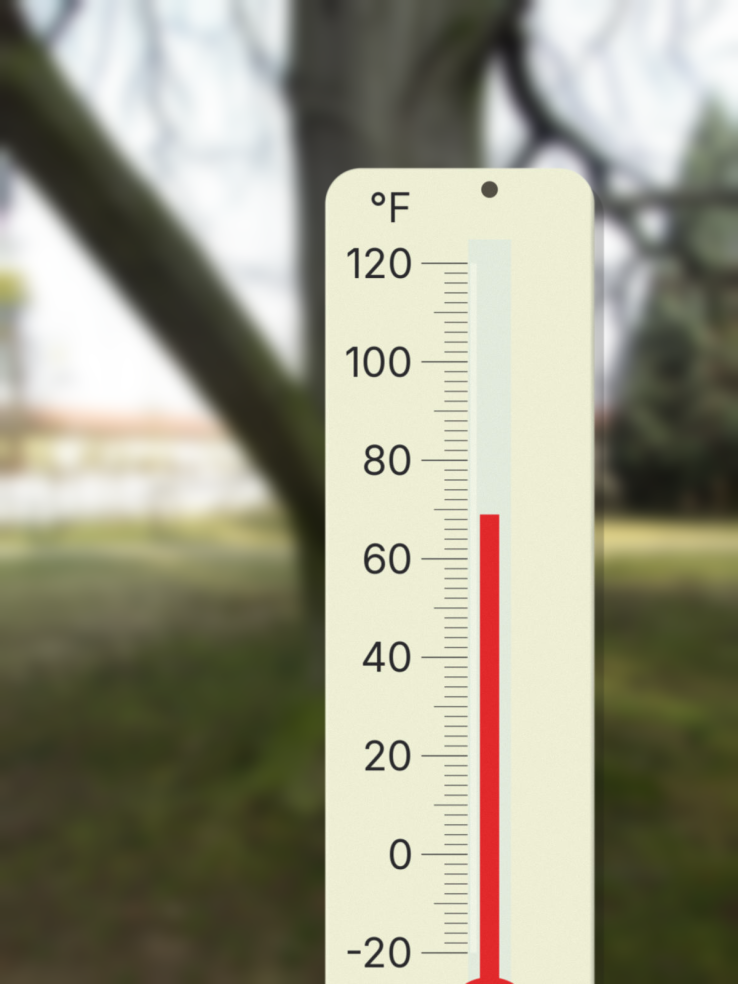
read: 69; °F
